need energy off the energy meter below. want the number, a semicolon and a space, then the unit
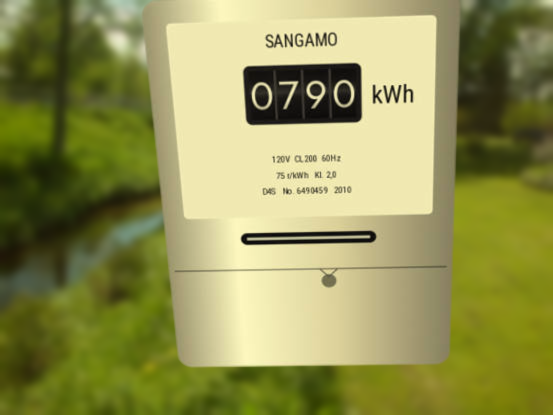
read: 790; kWh
